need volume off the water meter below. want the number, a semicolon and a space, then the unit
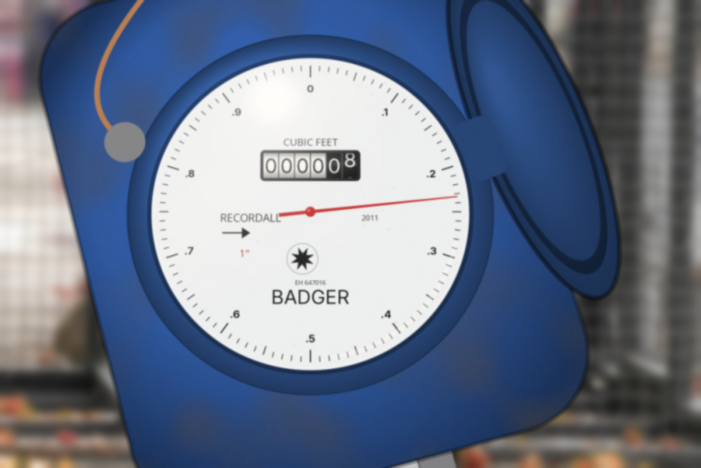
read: 8.23; ft³
